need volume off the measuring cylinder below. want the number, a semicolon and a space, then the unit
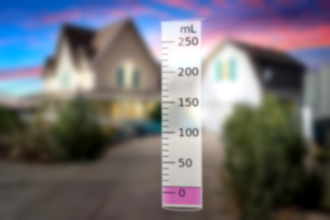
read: 10; mL
